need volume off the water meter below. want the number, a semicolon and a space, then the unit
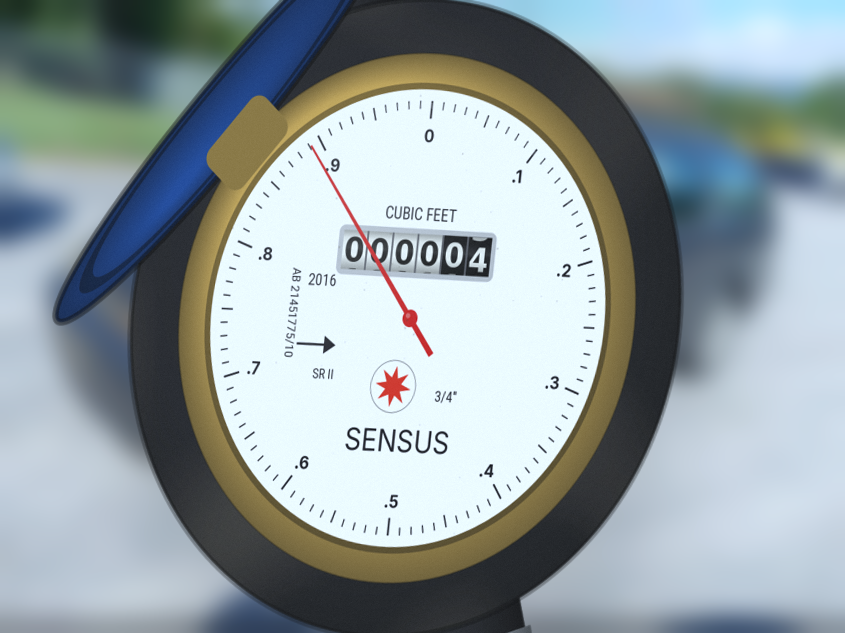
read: 3.89; ft³
